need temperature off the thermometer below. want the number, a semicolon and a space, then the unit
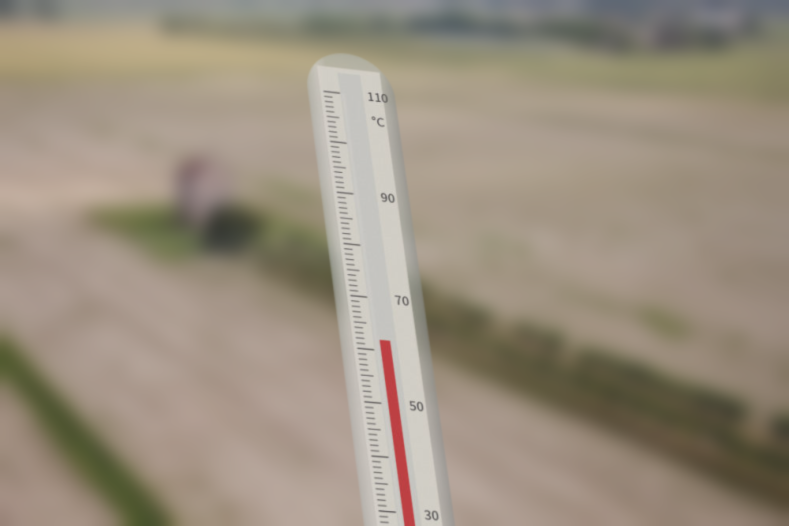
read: 62; °C
